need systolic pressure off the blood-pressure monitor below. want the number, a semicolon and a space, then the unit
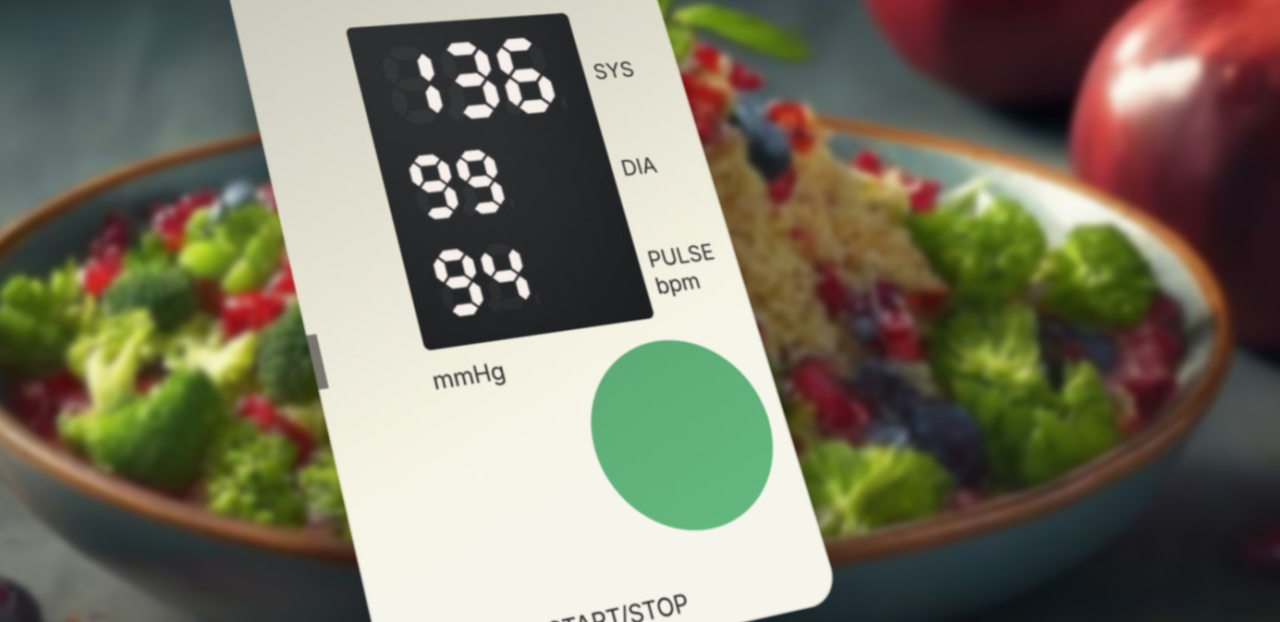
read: 136; mmHg
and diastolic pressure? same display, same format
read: 99; mmHg
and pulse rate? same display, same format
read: 94; bpm
